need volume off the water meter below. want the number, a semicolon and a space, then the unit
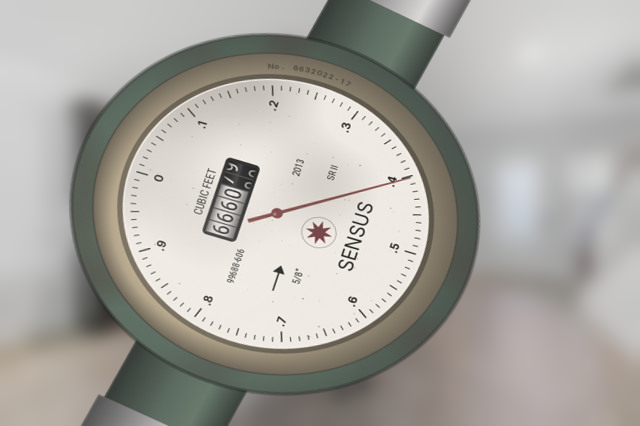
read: 666079.40; ft³
